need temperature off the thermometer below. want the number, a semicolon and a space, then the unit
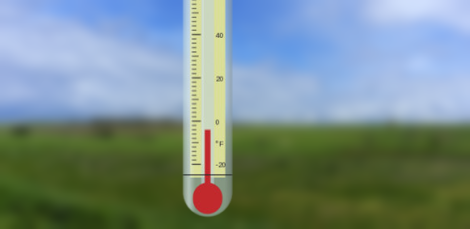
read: -4; °F
